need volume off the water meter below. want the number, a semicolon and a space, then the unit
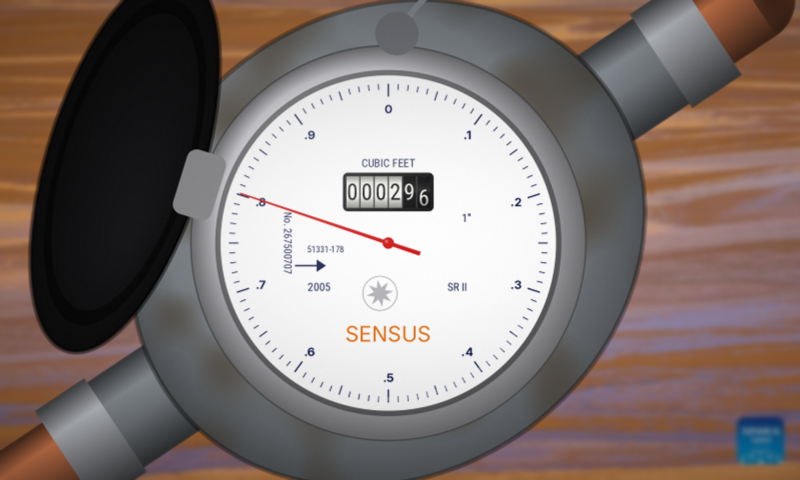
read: 295.80; ft³
